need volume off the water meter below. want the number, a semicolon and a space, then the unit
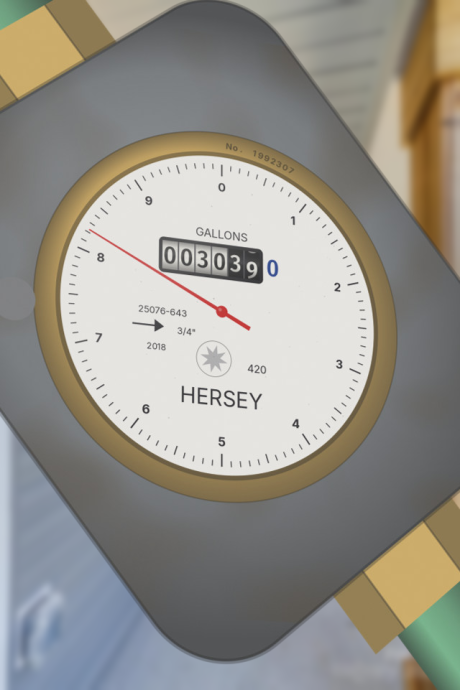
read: 30388.2; gal
